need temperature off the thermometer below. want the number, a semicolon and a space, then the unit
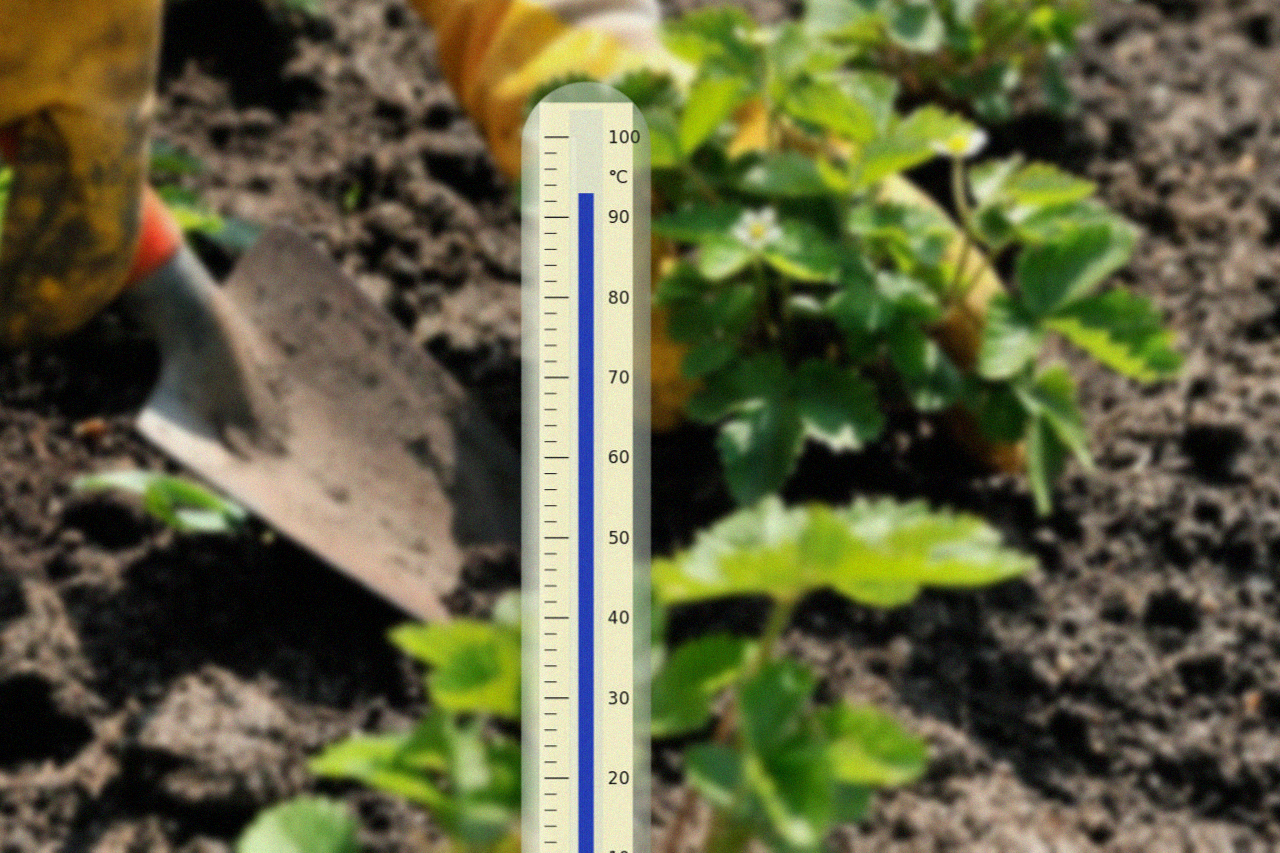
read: 93; °C
